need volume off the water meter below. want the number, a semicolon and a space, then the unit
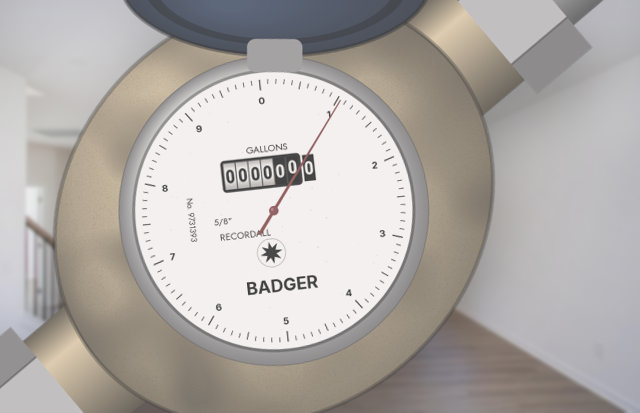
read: 1.0; gal
